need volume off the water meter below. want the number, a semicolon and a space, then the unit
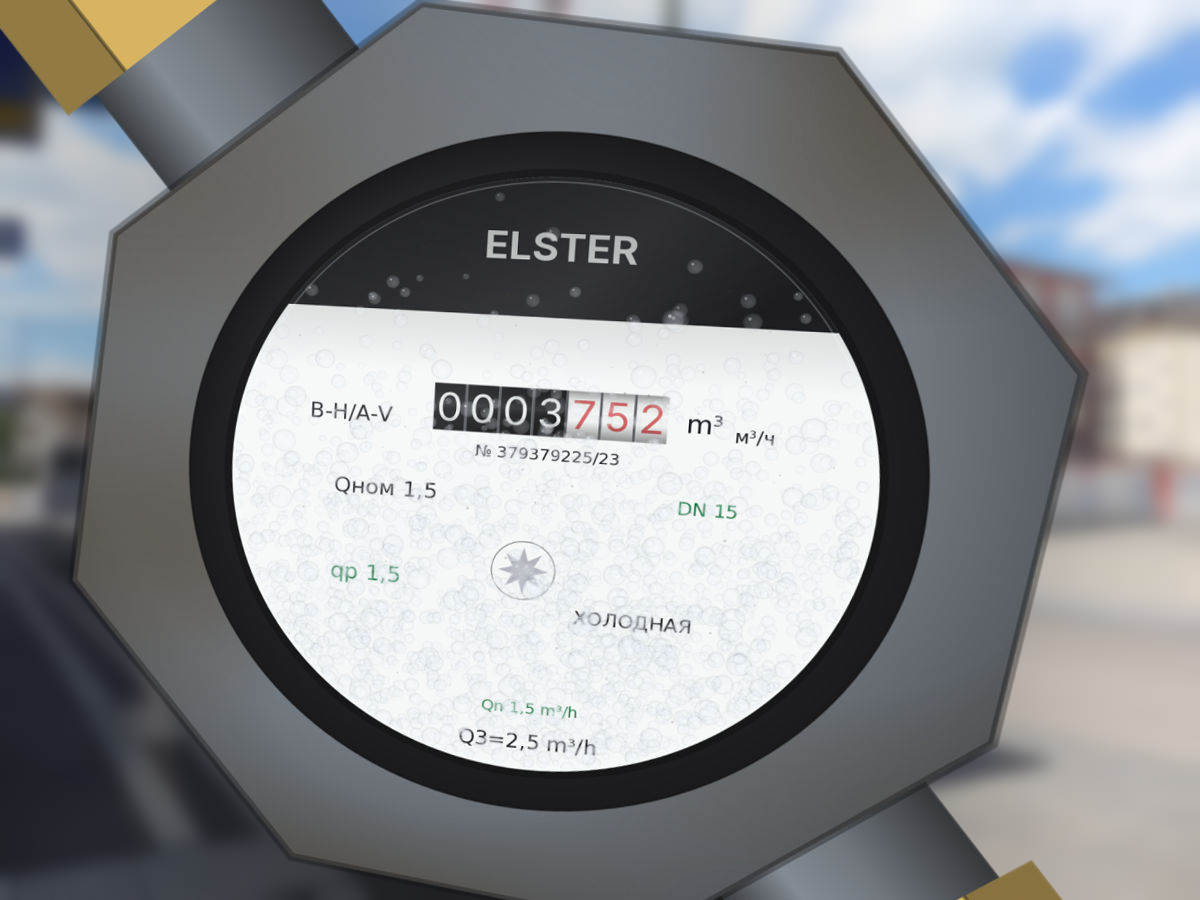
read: 3.752; m³
